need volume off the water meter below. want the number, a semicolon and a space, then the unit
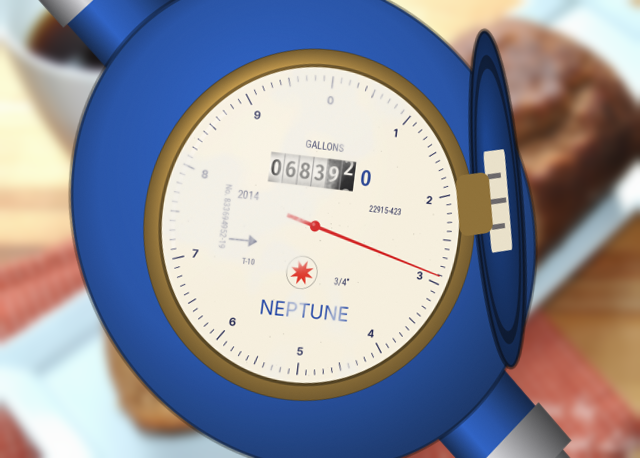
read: 683922.9; gal
